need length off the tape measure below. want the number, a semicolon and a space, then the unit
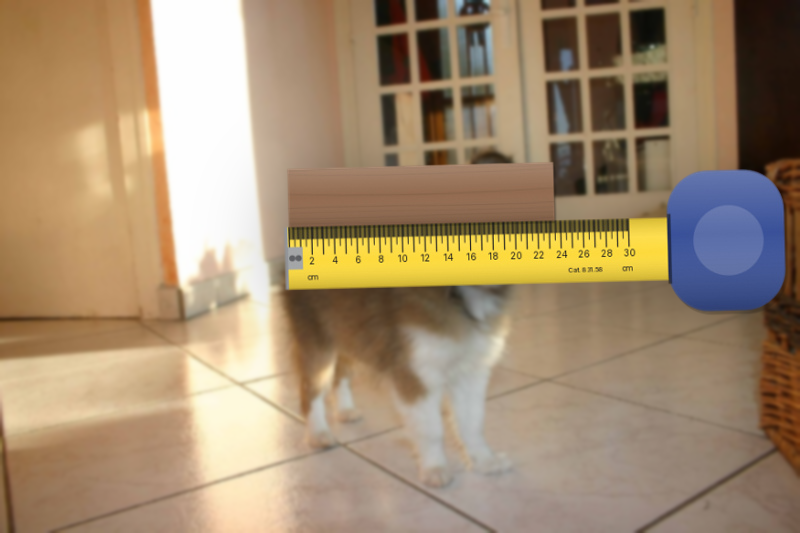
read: 23.5; cm
